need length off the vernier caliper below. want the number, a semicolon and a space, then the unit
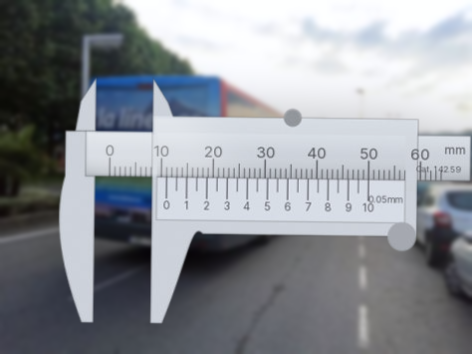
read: 11.0; mm
